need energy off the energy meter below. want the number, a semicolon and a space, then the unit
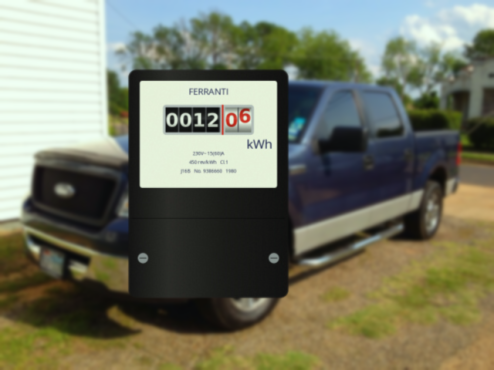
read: 12.06; kWh
